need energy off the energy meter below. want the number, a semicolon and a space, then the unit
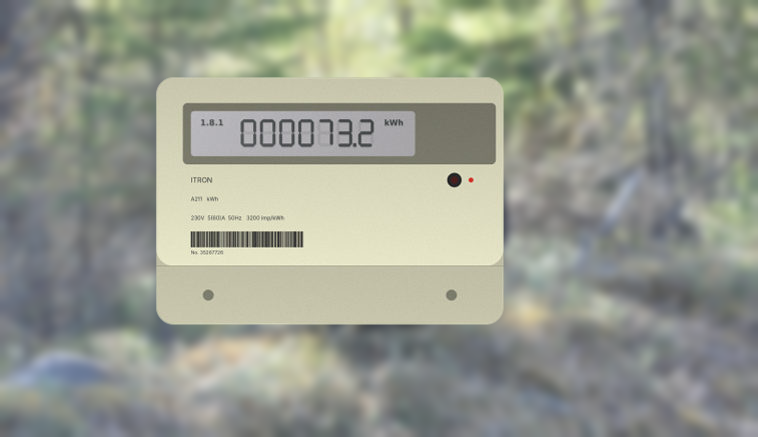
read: 73.2; kWh
